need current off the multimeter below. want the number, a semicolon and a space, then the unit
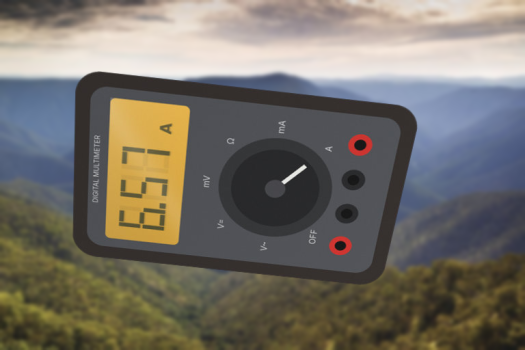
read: 6.57; A
